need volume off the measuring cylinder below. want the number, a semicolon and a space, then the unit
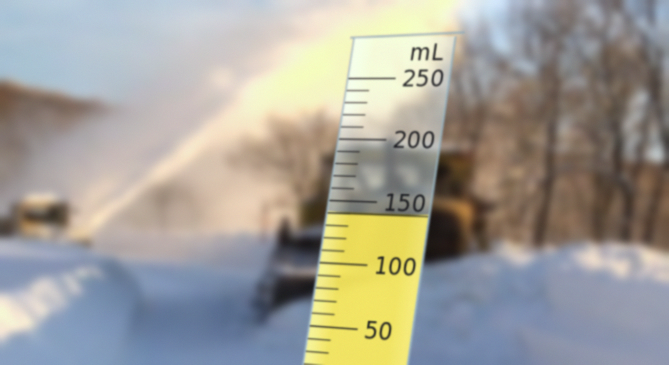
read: 140; mL
